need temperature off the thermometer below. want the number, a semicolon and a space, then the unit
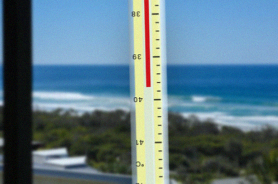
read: 39.7; °C
